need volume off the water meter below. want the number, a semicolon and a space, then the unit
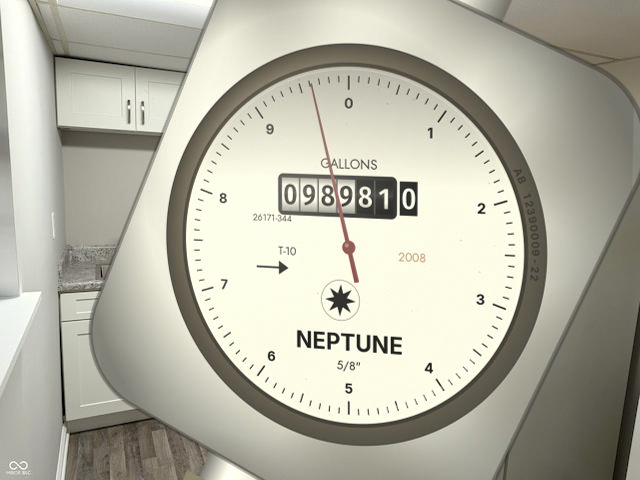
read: 989809.6; gal
